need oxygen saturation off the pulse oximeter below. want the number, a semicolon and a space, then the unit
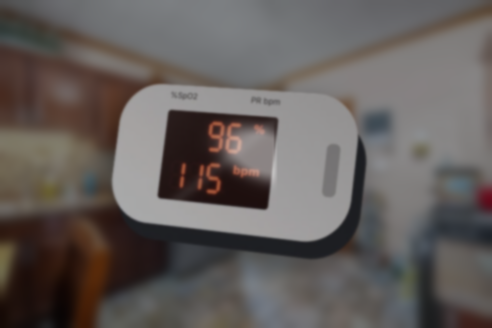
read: 96; %
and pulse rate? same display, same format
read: 115; bpm
